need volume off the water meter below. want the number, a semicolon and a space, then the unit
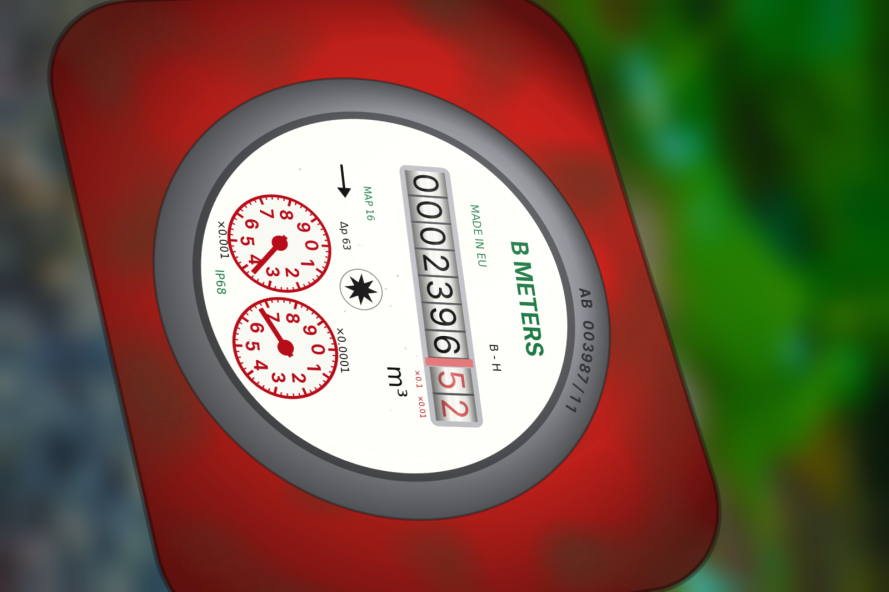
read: 2396.5236; m³
